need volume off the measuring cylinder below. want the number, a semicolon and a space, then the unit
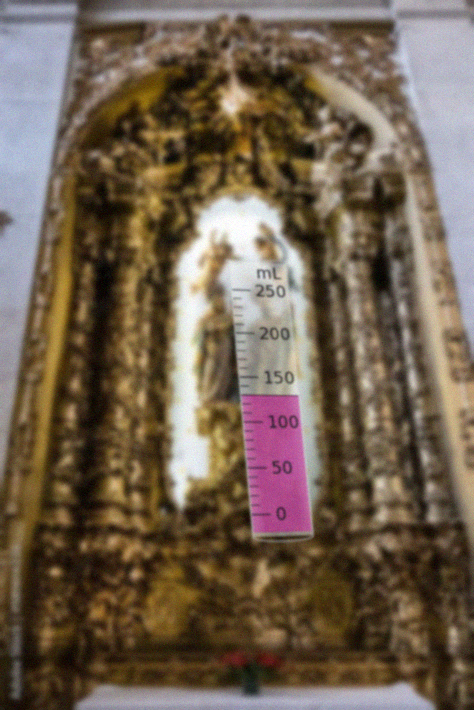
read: 130; mL
